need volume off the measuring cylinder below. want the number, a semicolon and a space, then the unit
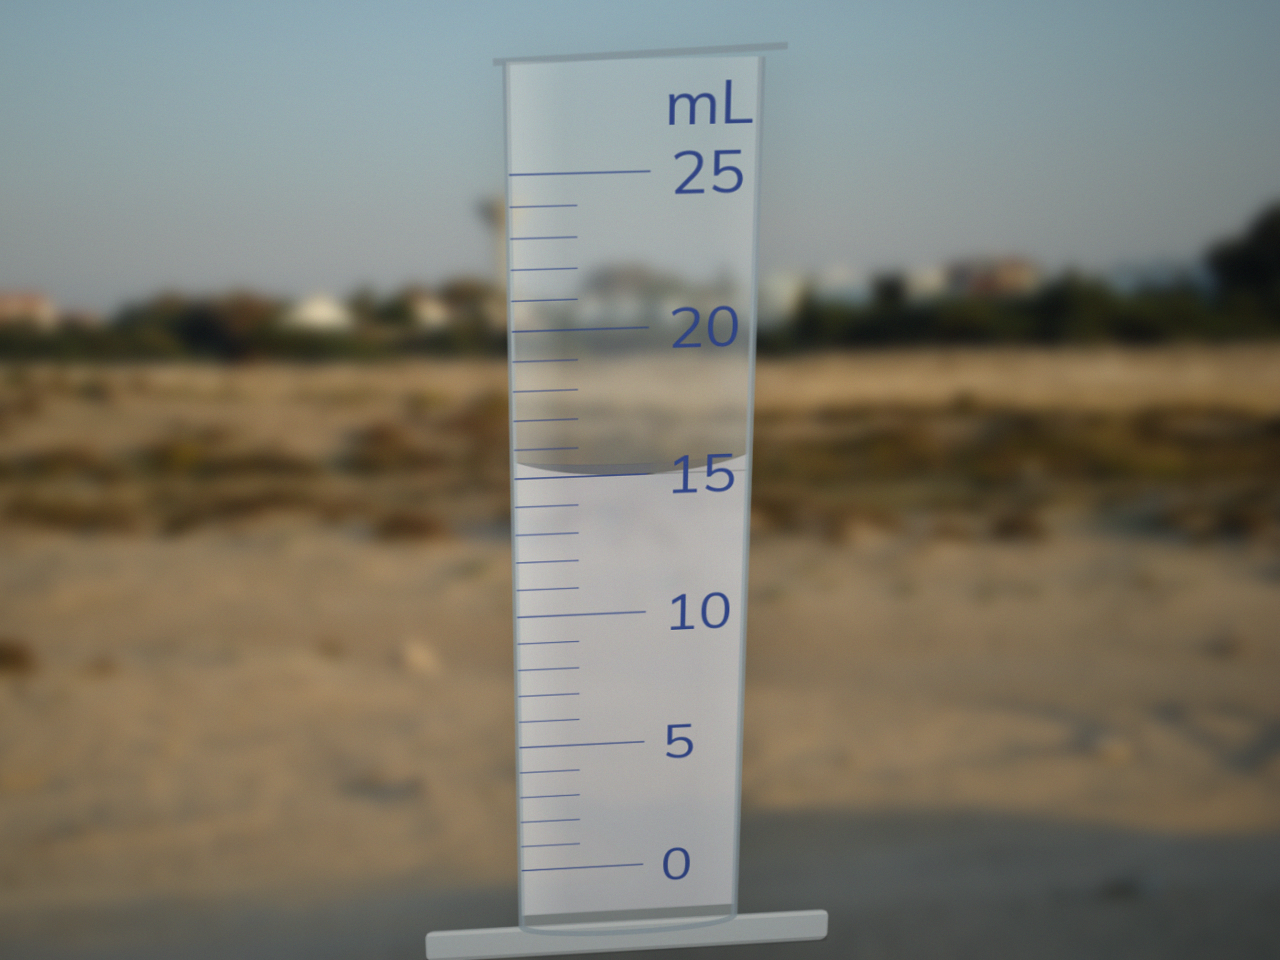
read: 15; mL
